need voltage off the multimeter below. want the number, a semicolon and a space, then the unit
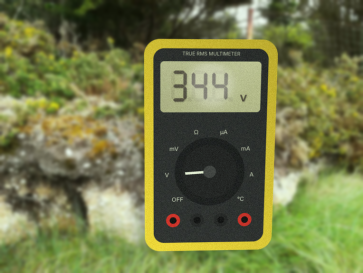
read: 344; V
